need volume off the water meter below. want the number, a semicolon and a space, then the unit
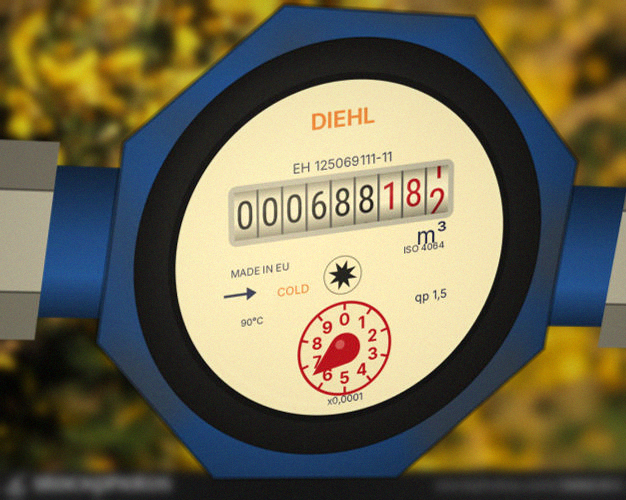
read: 688.1816; m³
